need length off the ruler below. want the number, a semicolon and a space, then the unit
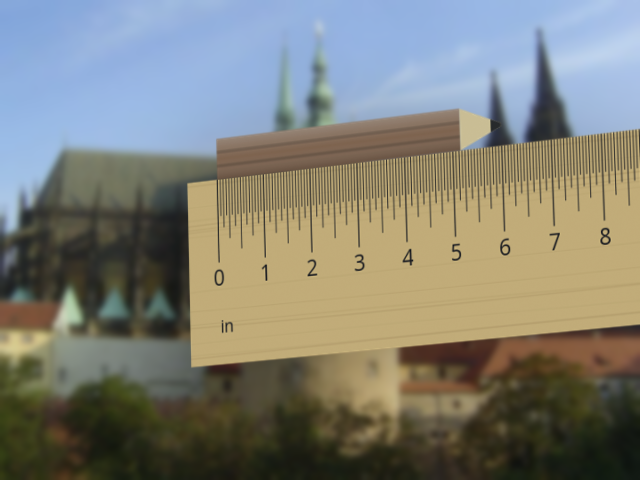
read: 6; in
